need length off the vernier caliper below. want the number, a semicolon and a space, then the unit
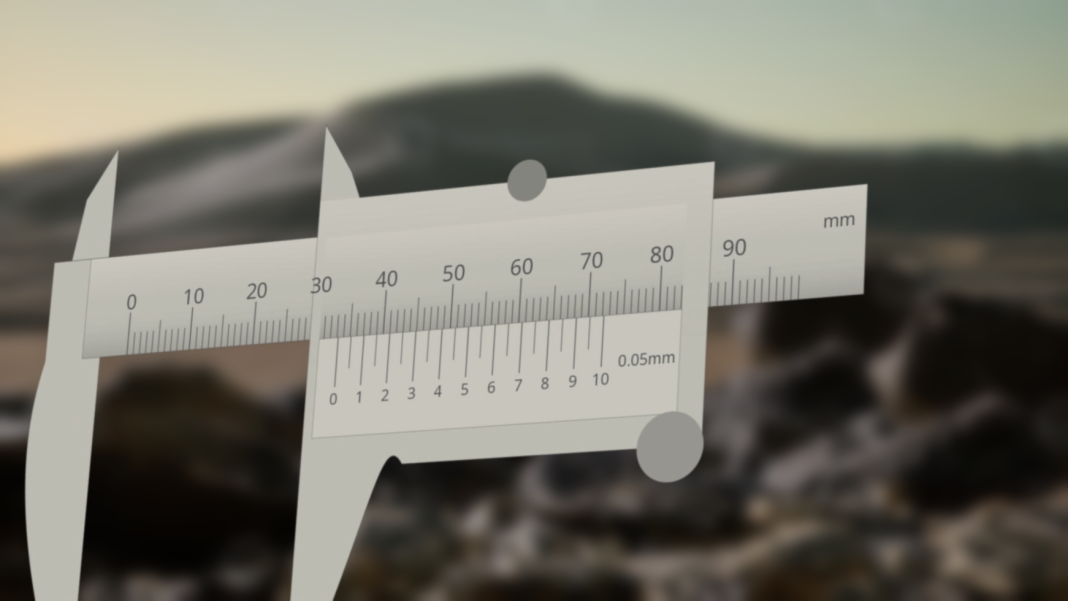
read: 33.2; mm
